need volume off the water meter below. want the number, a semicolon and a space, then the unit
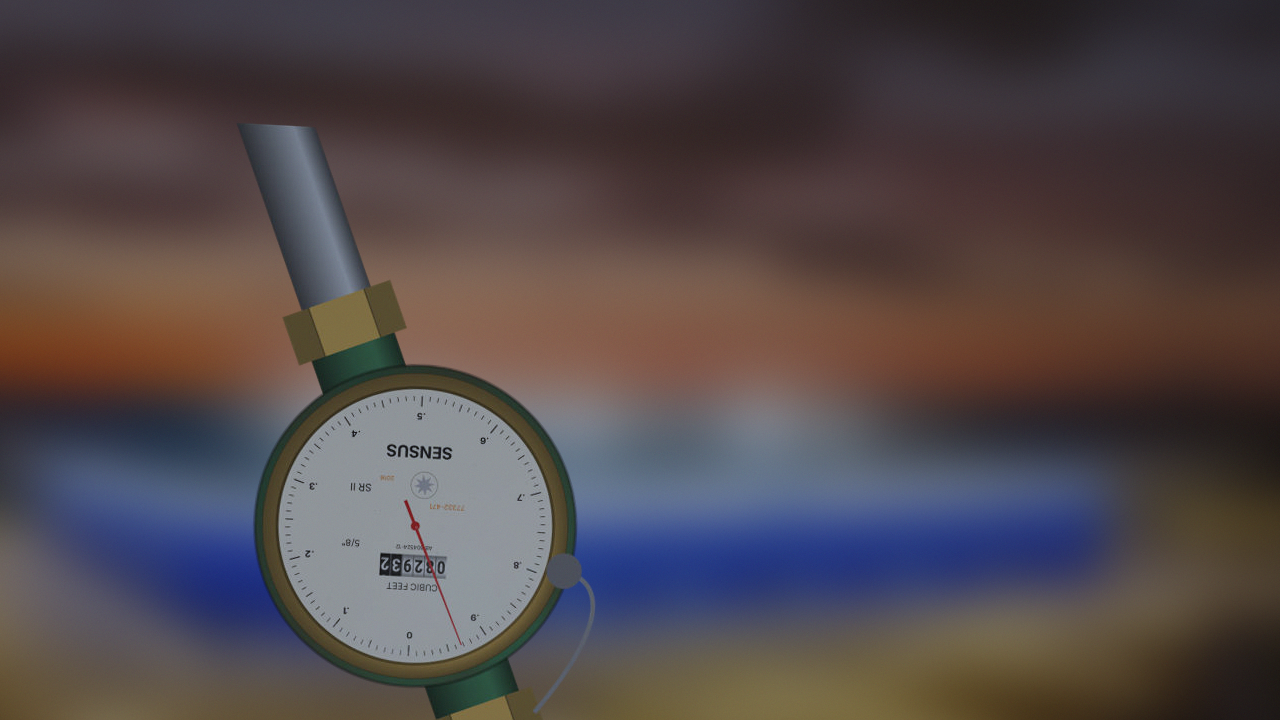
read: 82931.93; ft³
